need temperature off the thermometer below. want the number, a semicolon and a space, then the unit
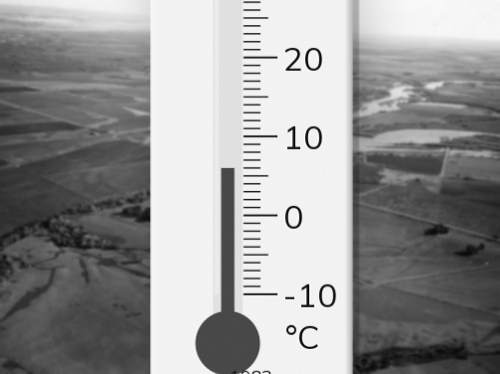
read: 6; °C
